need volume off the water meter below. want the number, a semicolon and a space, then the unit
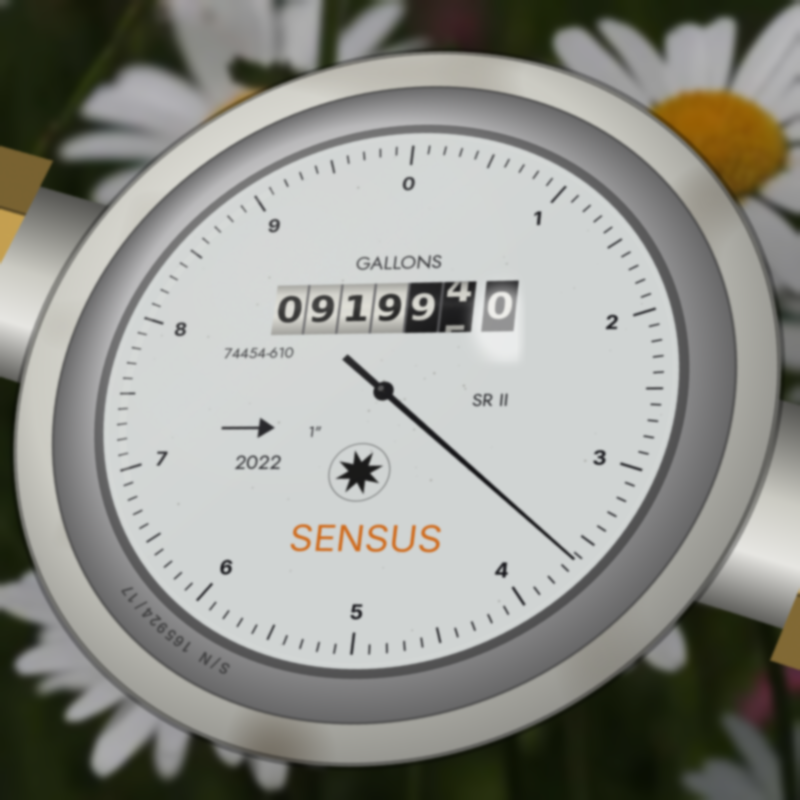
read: 919943.6; gal
